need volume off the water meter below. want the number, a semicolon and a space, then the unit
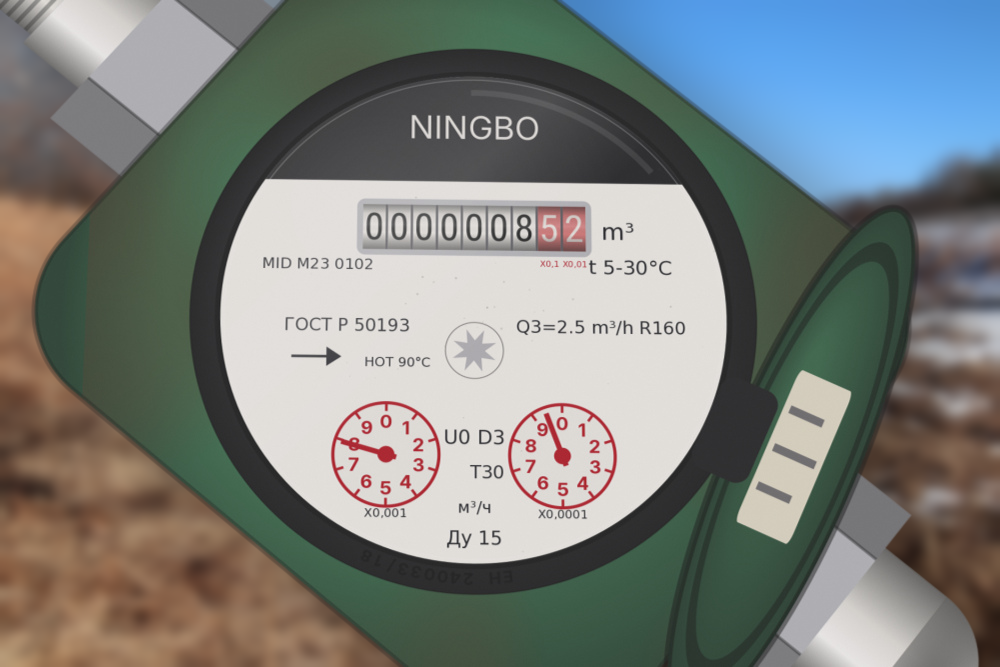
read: 8.5279; m³
